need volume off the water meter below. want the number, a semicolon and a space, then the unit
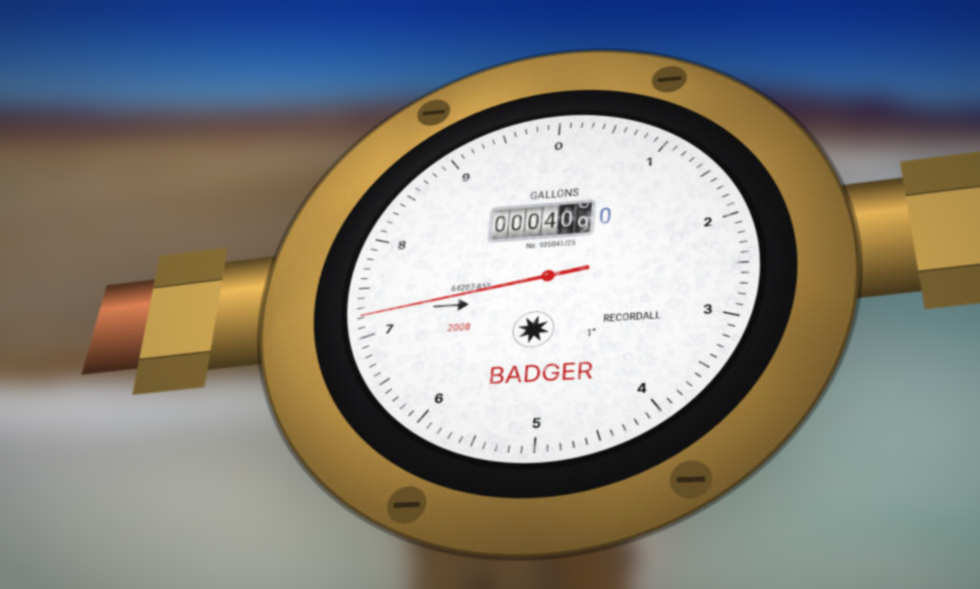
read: 4087.2; gal
